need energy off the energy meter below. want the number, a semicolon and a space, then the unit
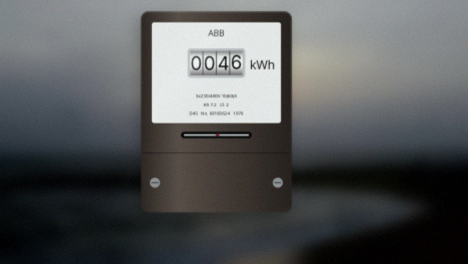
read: 46; kWh
